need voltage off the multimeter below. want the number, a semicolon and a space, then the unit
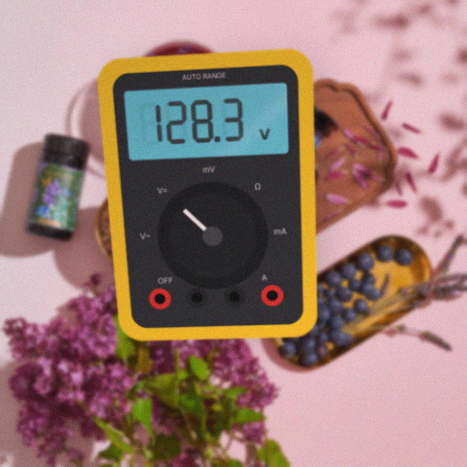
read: 128.3; V
